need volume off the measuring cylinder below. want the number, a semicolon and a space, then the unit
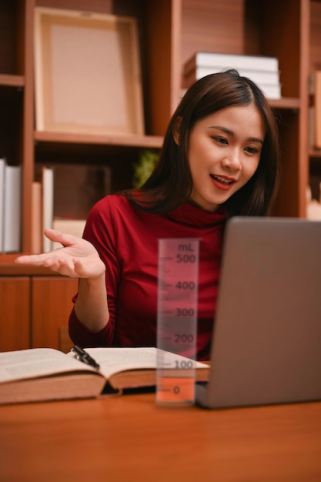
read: 50; mL
